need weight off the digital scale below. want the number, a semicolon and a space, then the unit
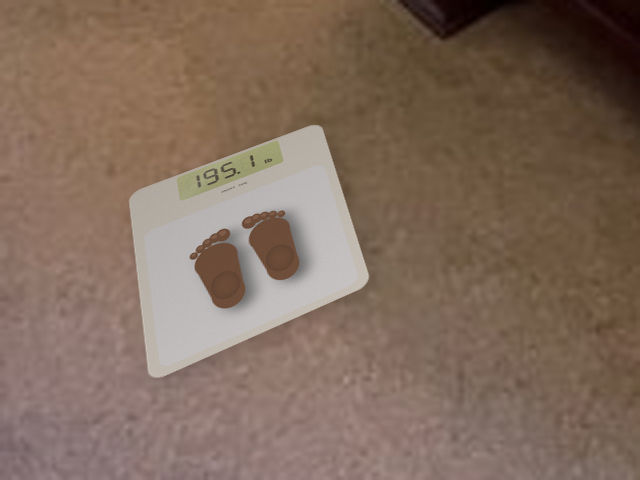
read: 195.1; lb
